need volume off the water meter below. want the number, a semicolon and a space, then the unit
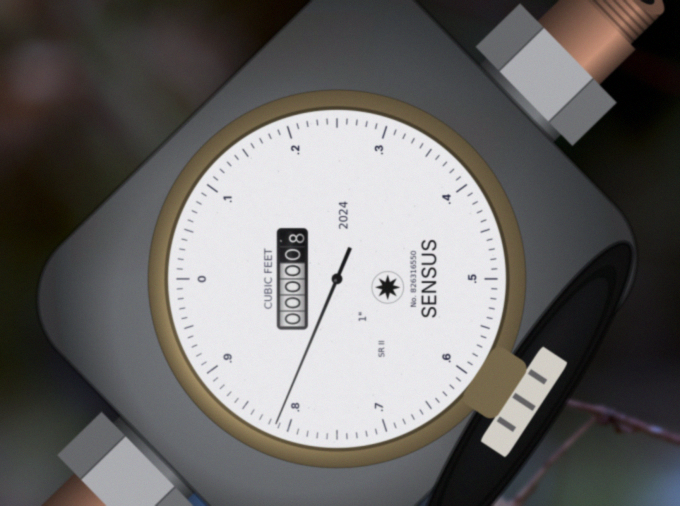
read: 7.81; ft³
